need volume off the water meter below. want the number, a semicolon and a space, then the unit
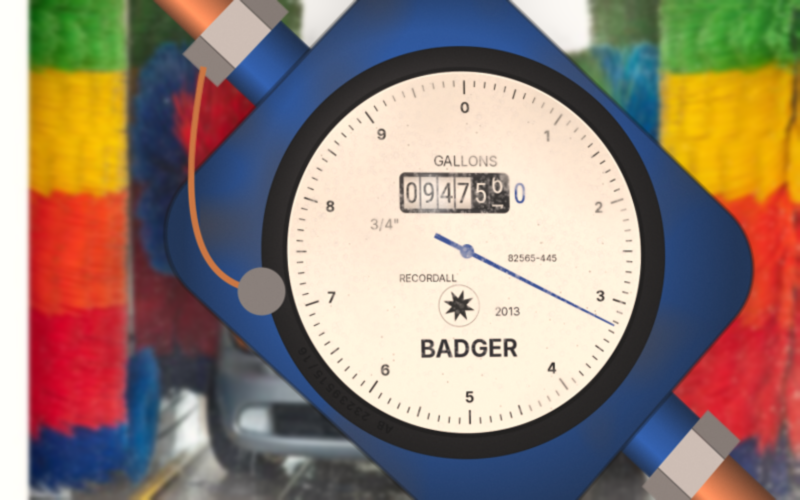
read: 947563.2; gal
